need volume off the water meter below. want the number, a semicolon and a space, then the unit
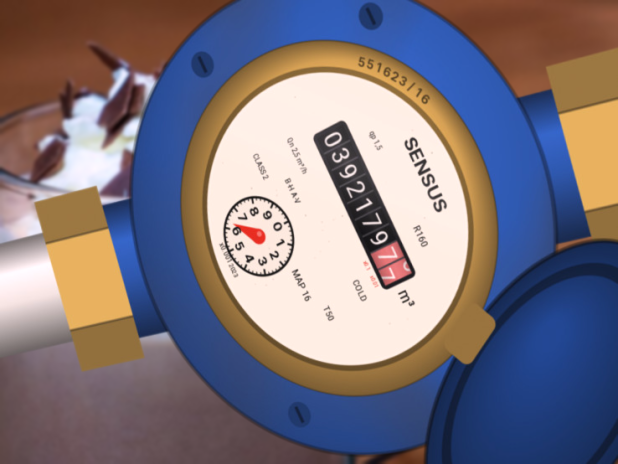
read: 392179.766; m³
